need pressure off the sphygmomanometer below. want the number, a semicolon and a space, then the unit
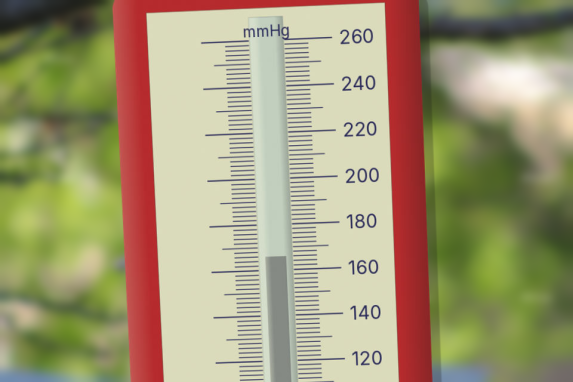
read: 166; mmHg
